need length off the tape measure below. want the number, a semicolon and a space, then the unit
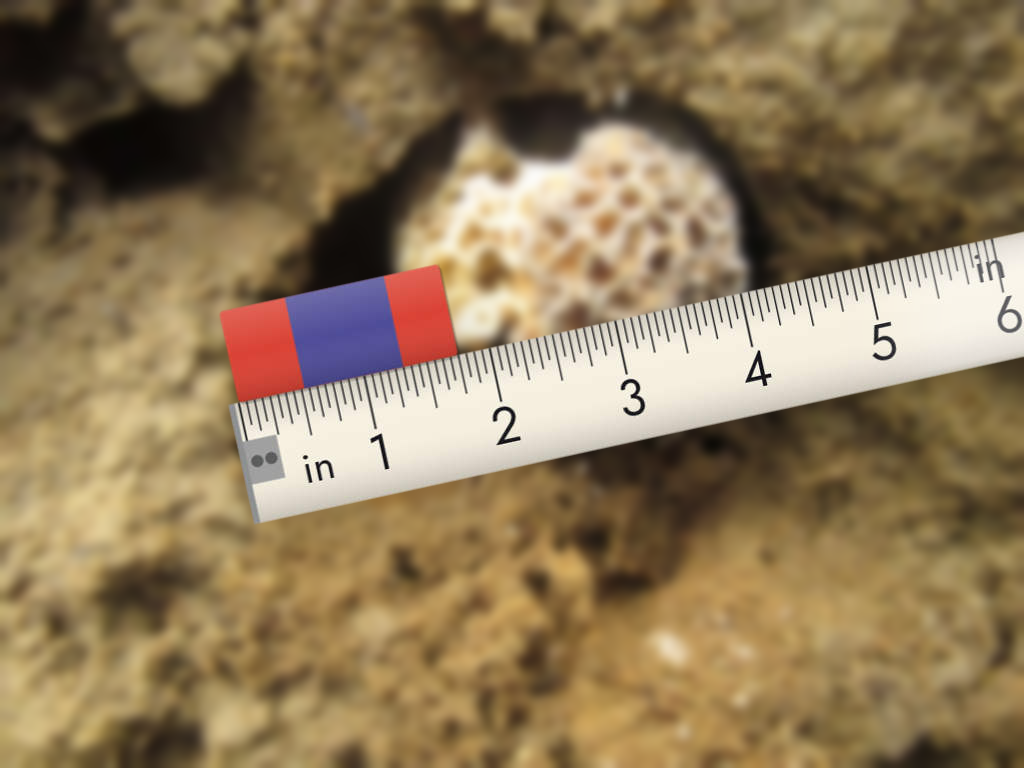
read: 1.75; in
